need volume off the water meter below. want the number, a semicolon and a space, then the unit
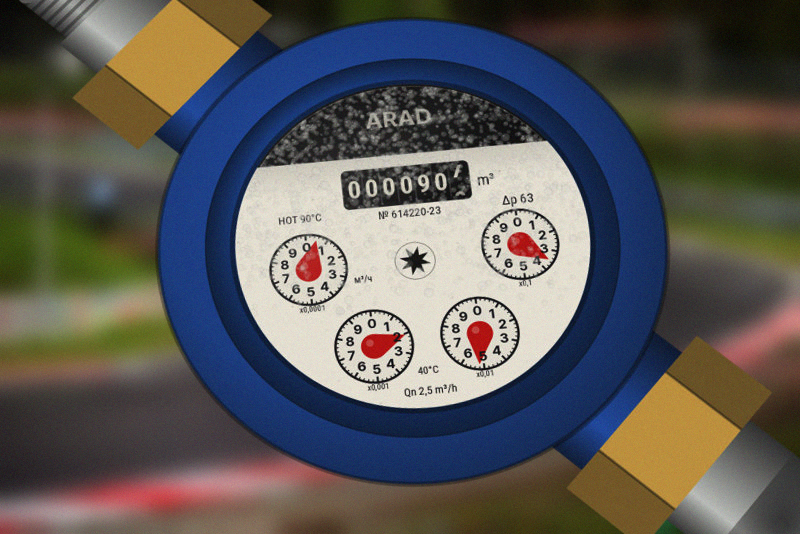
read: 907.3520; m³
